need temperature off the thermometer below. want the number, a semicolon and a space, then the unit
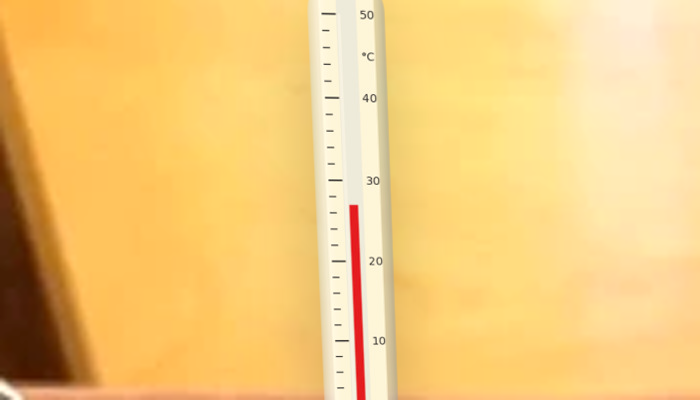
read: 27; °C
